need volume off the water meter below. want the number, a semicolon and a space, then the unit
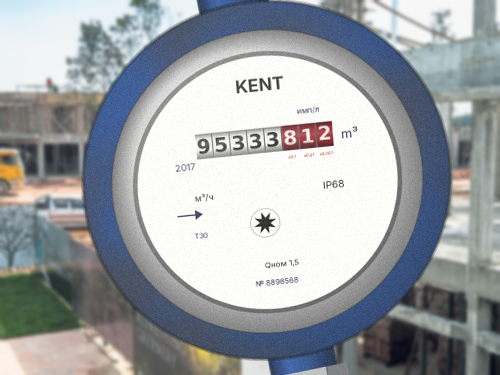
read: 95333.812; m³
